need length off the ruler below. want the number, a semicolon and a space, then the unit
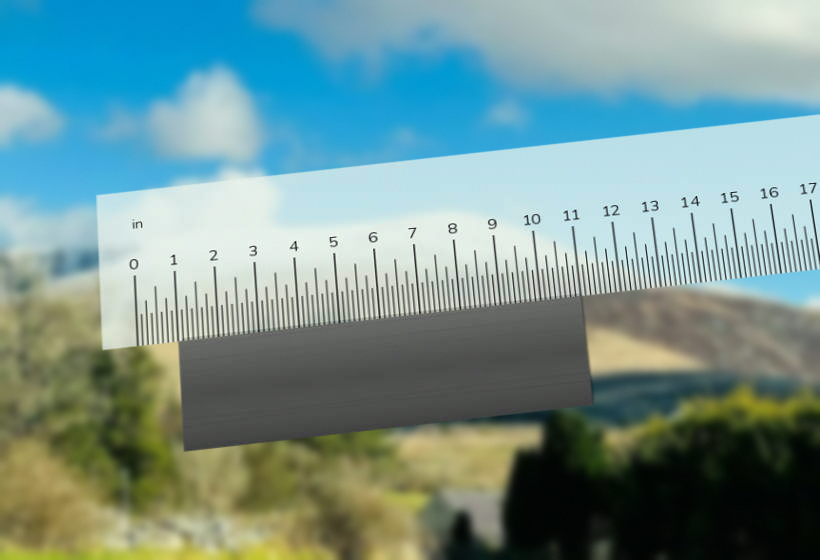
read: 10; in
